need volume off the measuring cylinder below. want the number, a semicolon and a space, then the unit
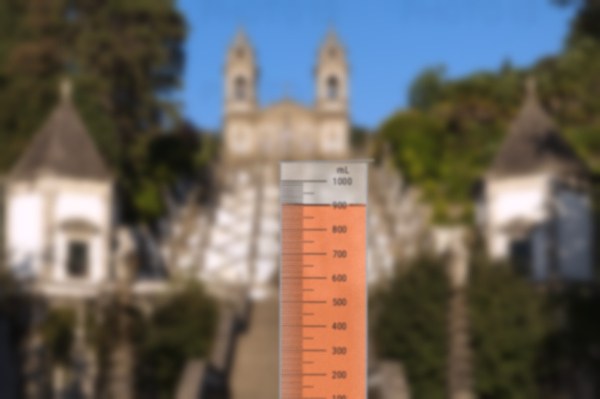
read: 900; mL
